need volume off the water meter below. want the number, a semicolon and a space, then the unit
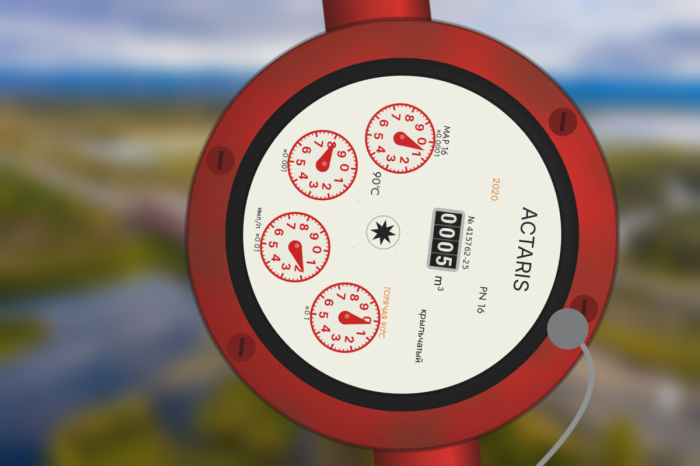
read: 5.0180; m³
